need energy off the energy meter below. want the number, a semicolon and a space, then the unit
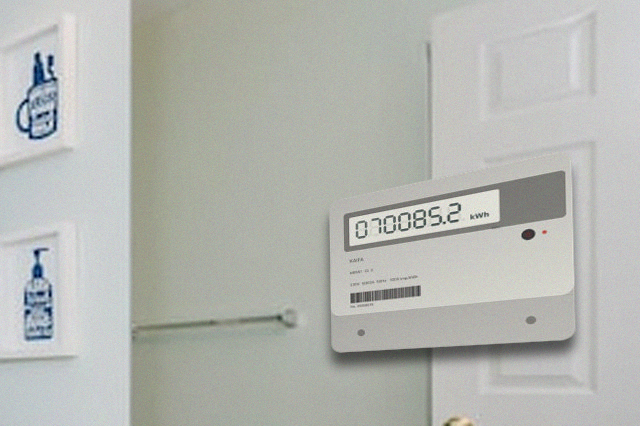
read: 70085.2; kWh
